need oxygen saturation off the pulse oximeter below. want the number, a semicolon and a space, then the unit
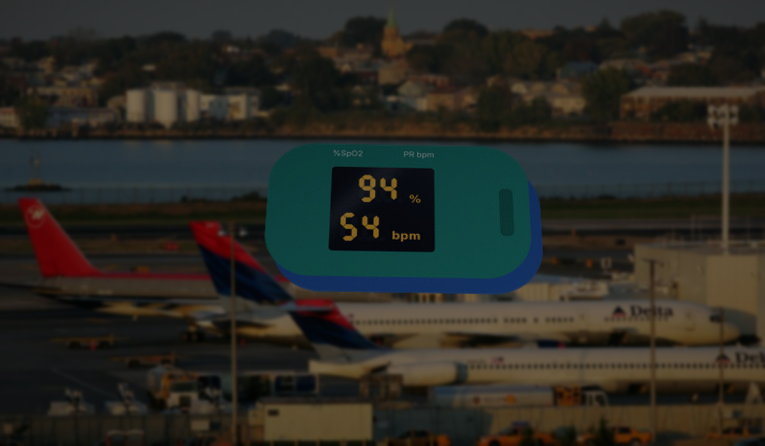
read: 94; %
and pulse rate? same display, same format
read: 54; bpm
